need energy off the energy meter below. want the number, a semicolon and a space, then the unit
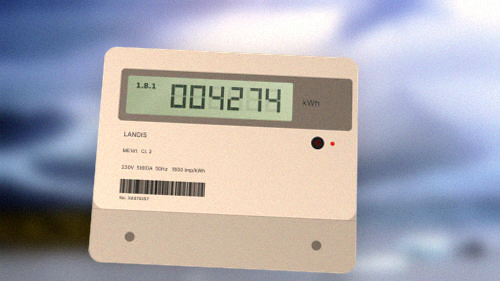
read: 4274; kWh
